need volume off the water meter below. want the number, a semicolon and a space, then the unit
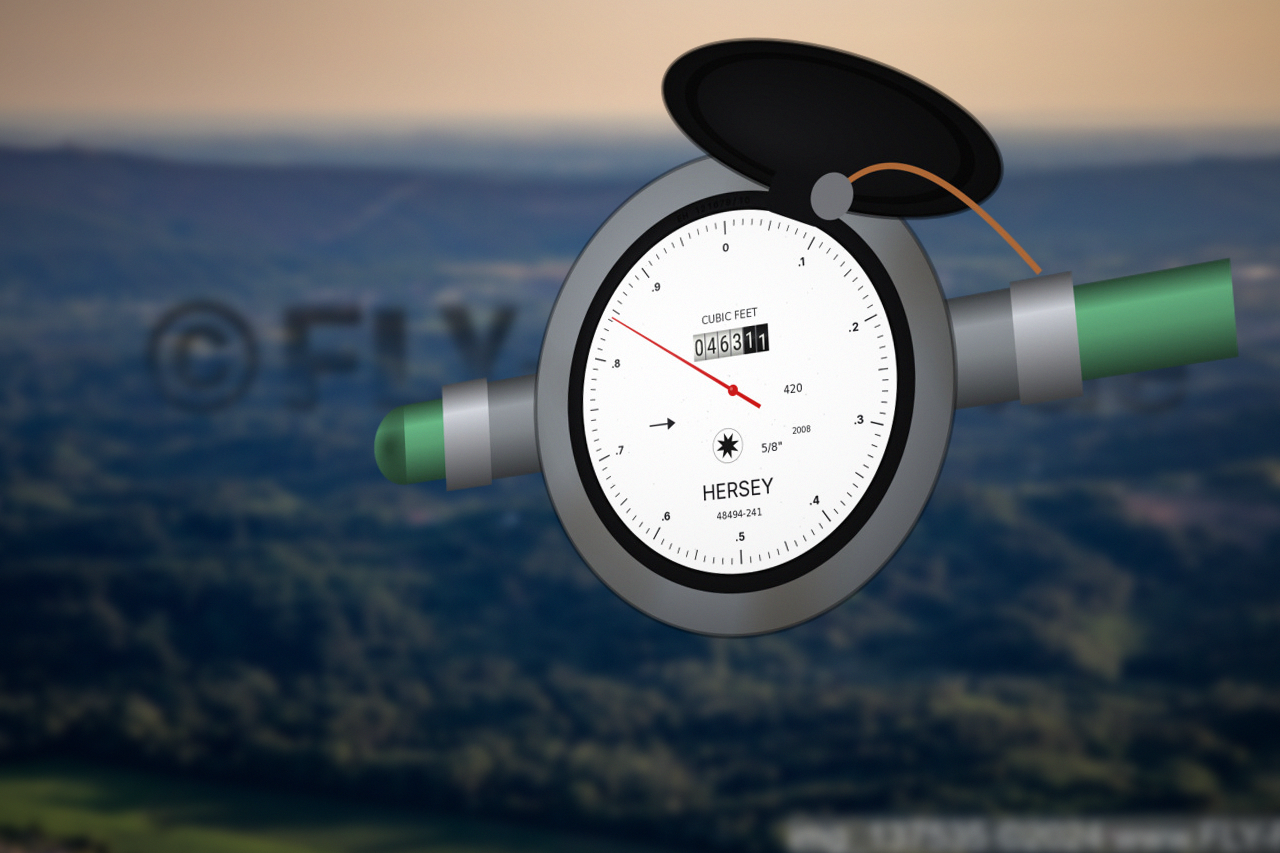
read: 46310.84; ft³
